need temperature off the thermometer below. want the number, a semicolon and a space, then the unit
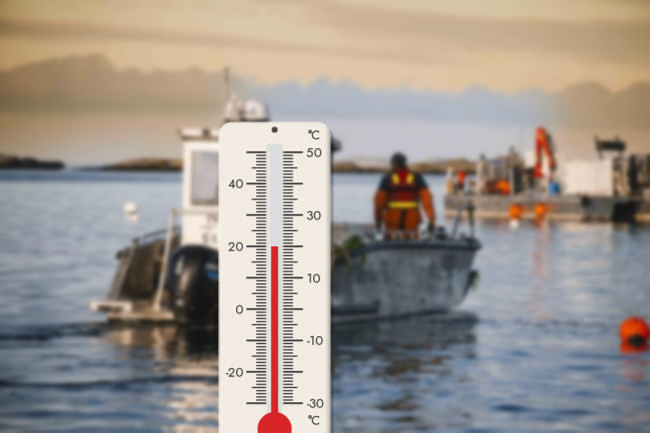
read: 20; °C
